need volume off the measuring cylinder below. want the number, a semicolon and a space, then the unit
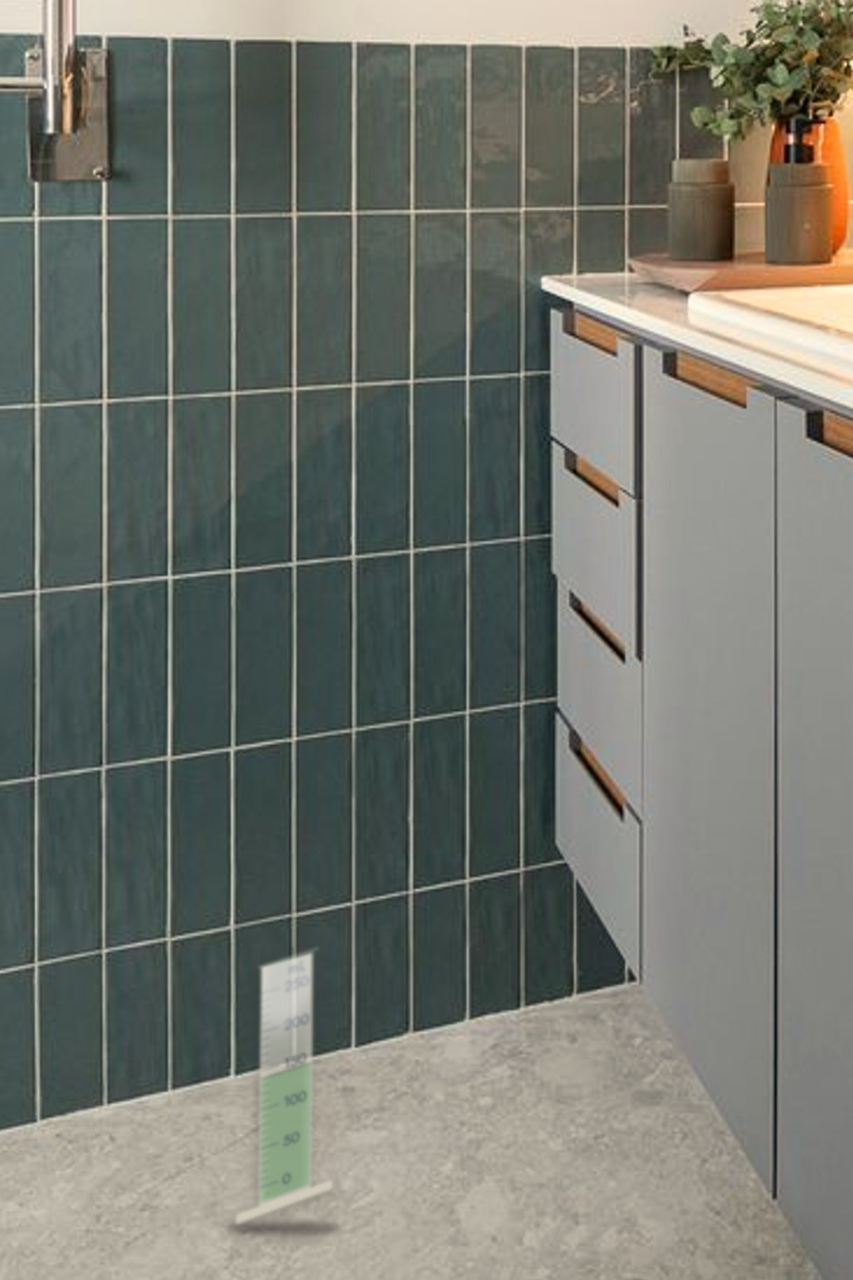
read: 140; mL
